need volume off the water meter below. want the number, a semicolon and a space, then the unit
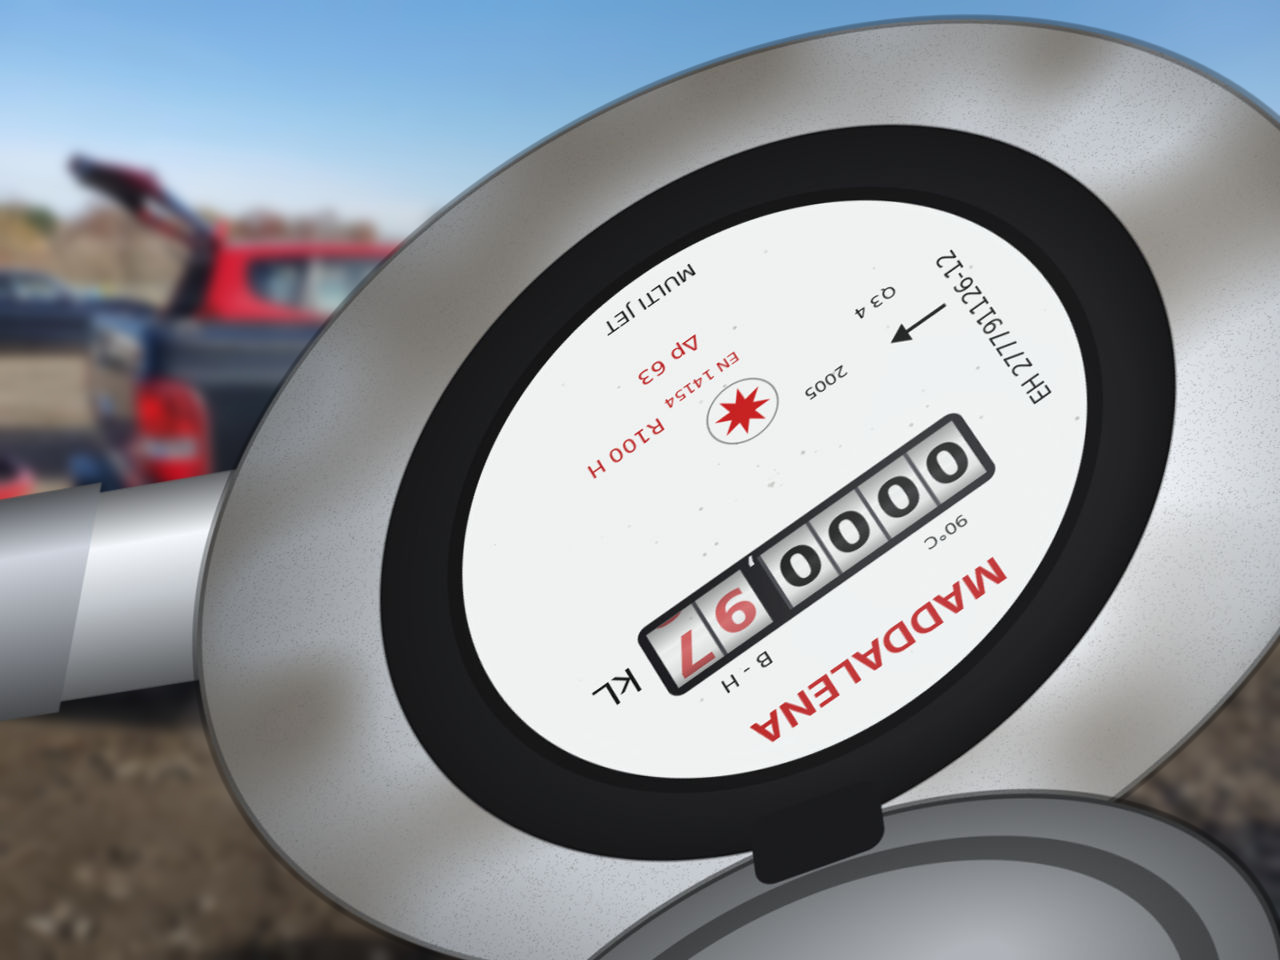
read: 0.97; kL
